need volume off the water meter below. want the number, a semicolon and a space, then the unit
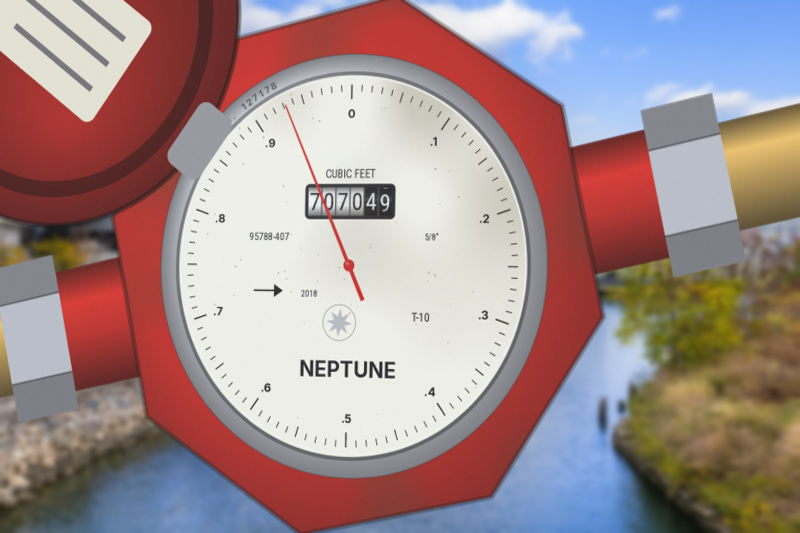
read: 707048.93; ft³
